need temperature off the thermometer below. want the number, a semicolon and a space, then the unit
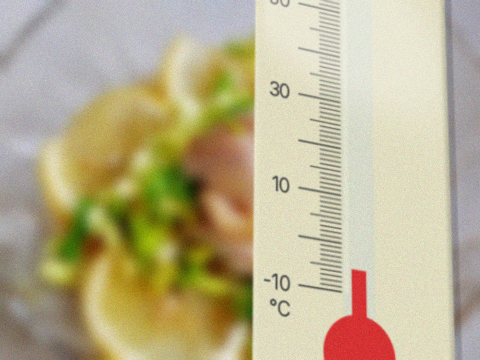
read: -5; °C
